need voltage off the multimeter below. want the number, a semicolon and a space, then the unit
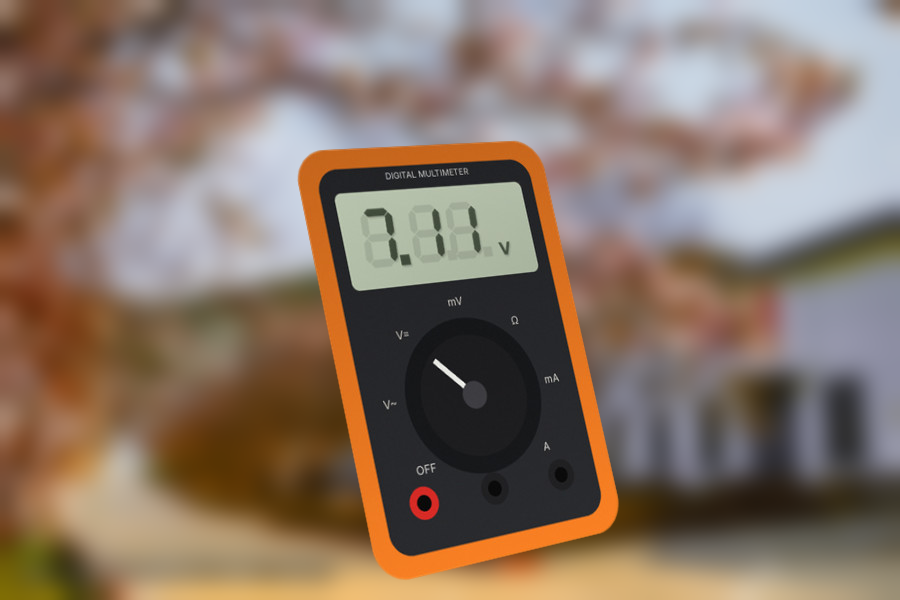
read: 7.11; V
